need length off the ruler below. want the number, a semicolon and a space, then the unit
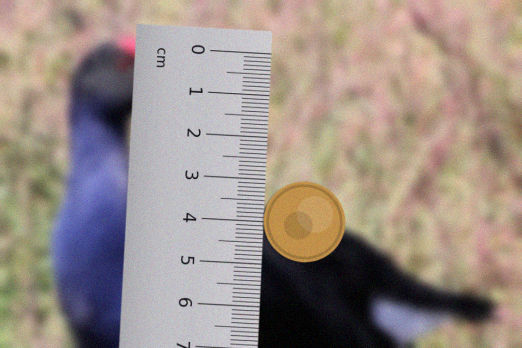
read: 1.9; cm
